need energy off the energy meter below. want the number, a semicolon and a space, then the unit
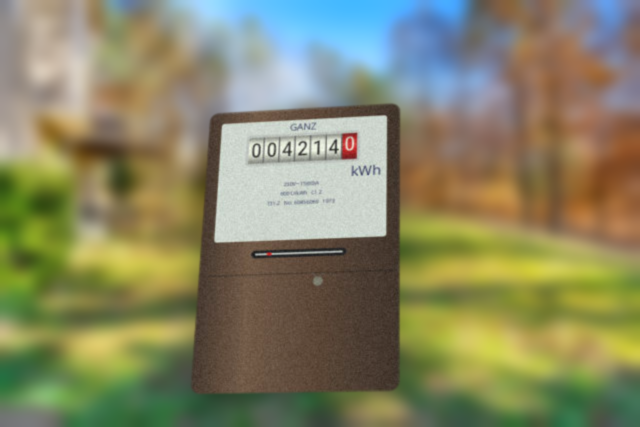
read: 4214.0; kWh
